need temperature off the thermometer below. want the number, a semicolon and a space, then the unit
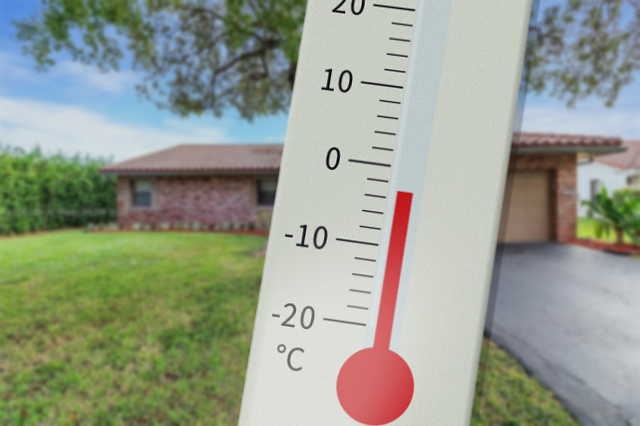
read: -3; °C
